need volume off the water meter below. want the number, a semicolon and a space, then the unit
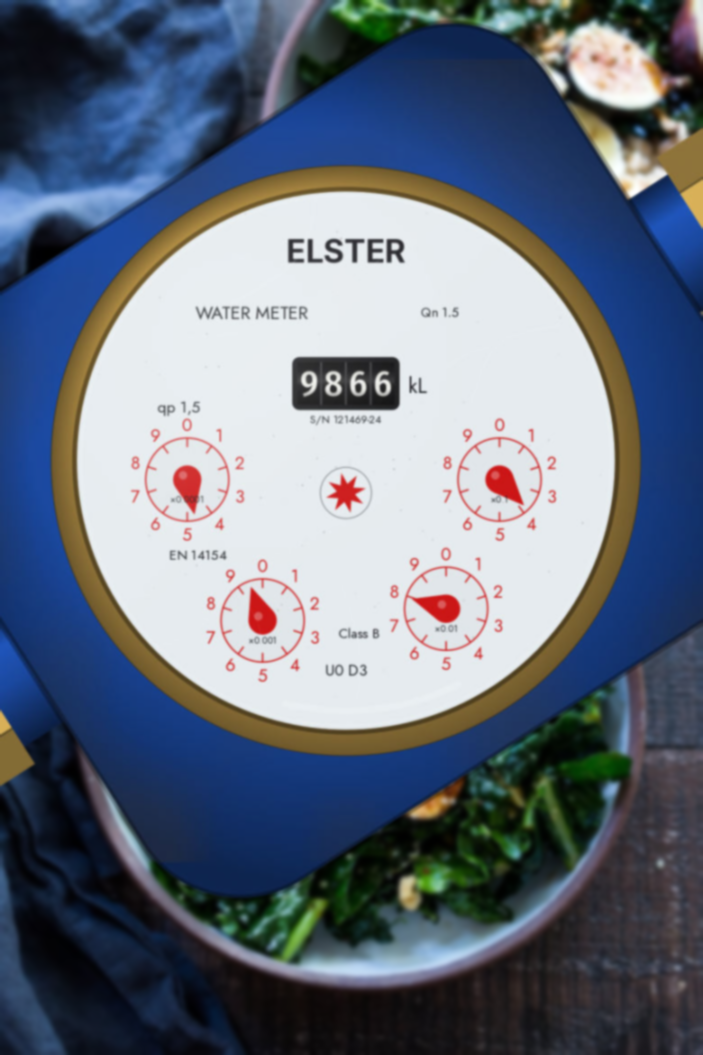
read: 9866.3794; kL
